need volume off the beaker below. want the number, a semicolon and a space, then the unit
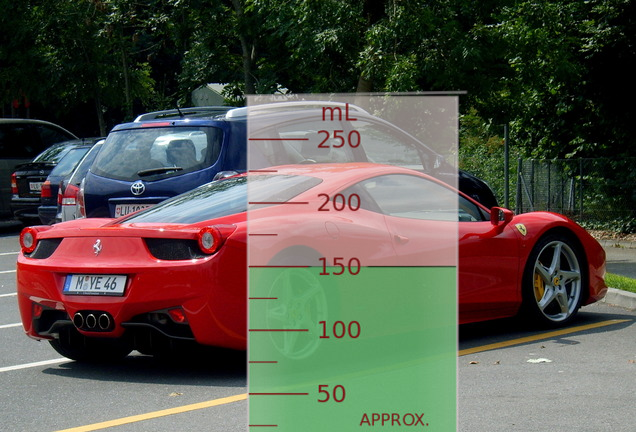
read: 150; mL
